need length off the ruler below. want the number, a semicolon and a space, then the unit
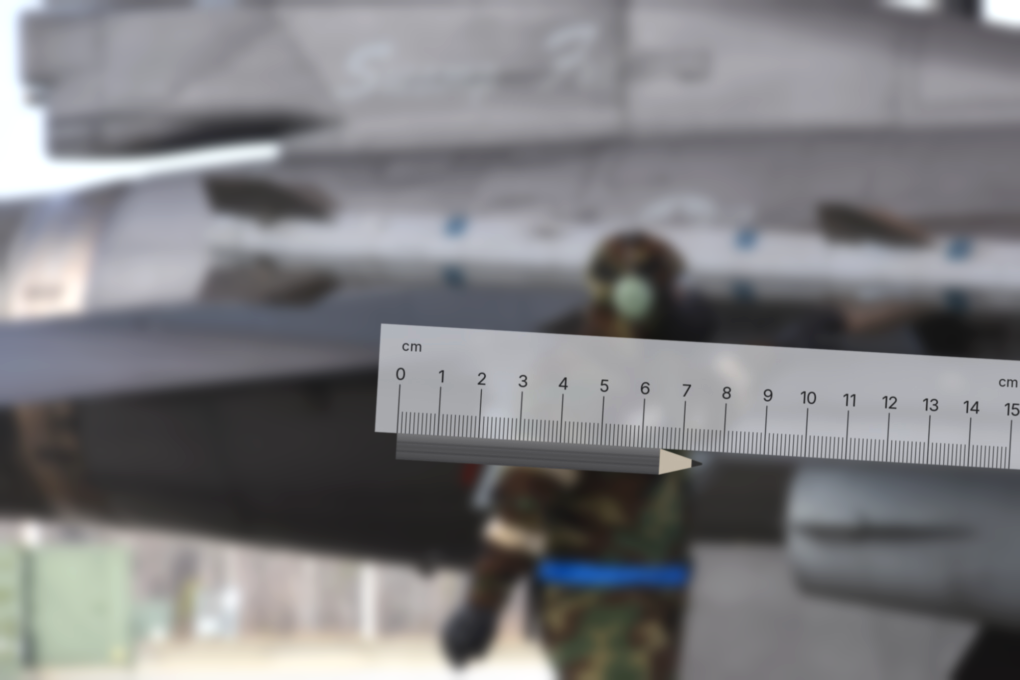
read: 7.5; cm
